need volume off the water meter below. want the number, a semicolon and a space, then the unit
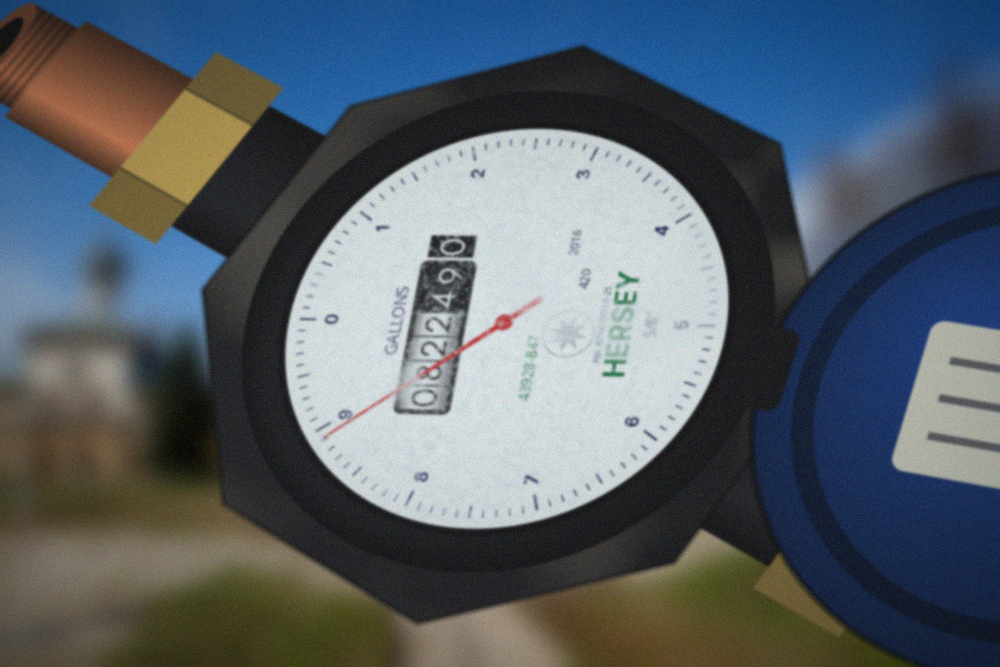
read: 822488.9; gal
